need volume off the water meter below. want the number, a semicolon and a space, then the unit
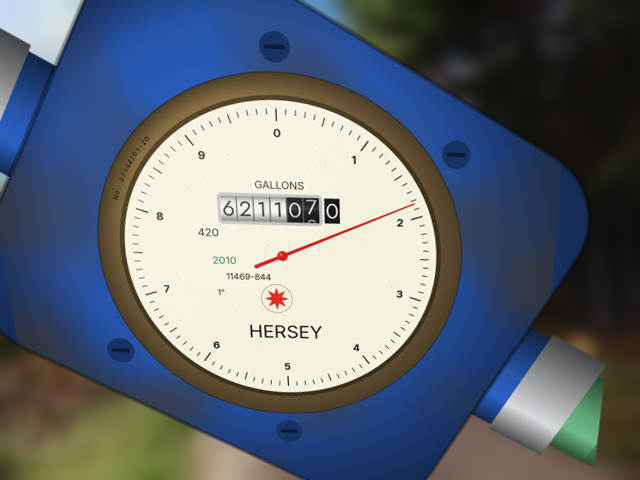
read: 6211071.8; gal
